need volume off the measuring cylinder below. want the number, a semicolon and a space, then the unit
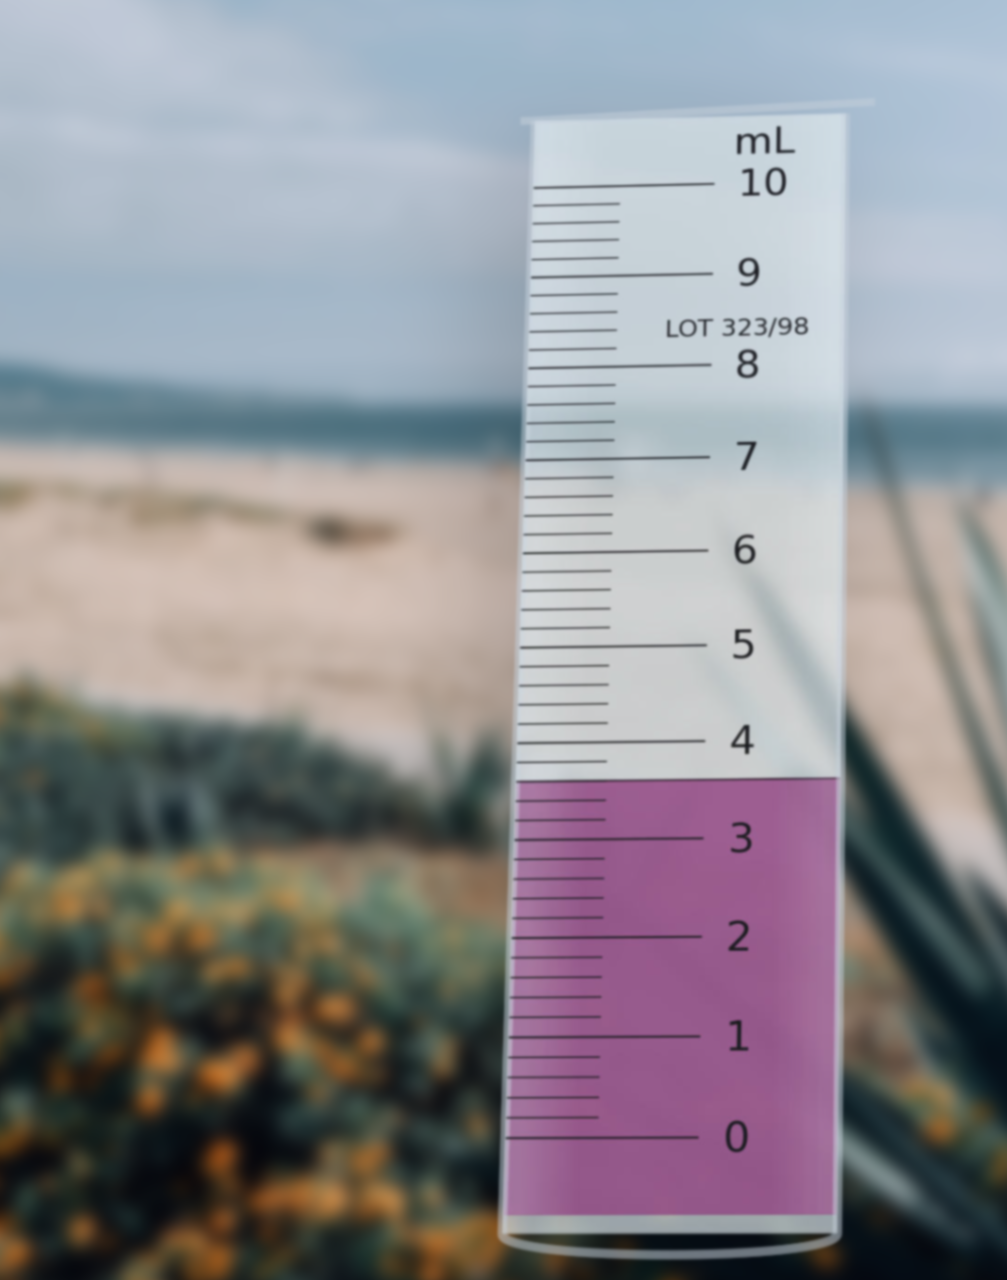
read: 3.6; mL
